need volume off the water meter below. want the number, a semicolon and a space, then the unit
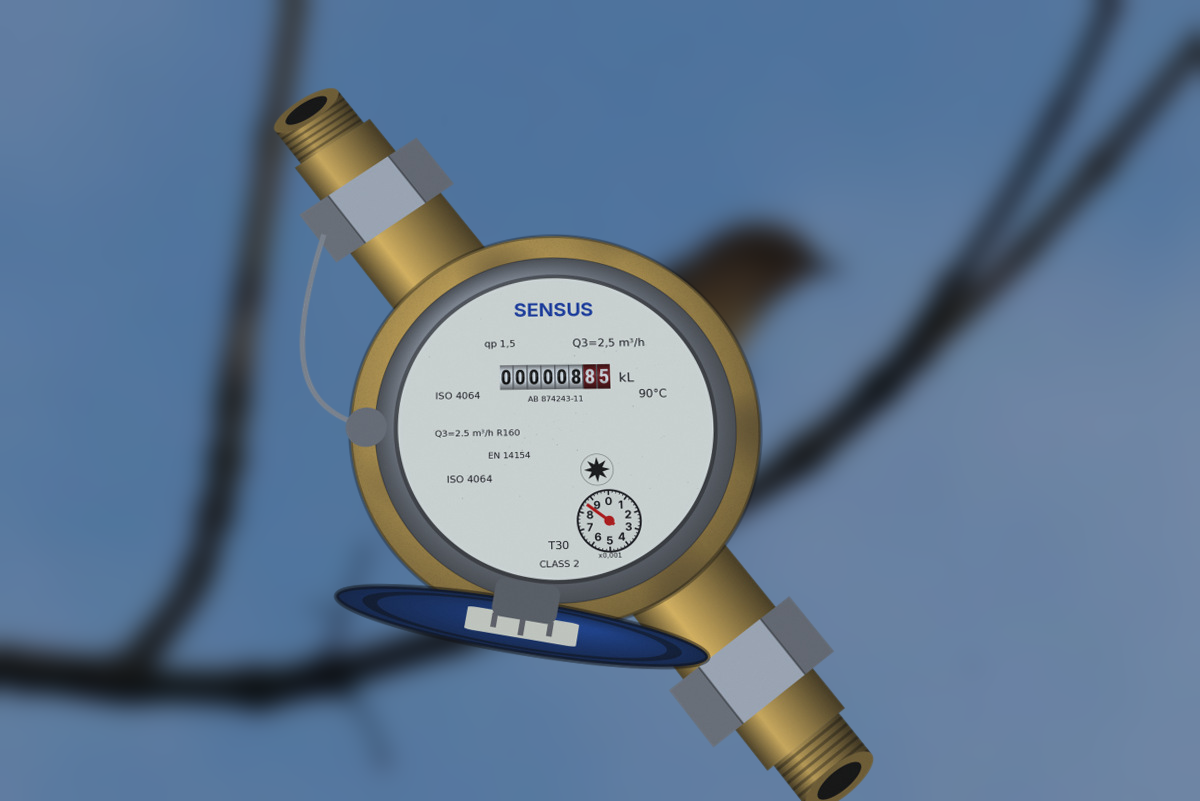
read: 8.858; kL
